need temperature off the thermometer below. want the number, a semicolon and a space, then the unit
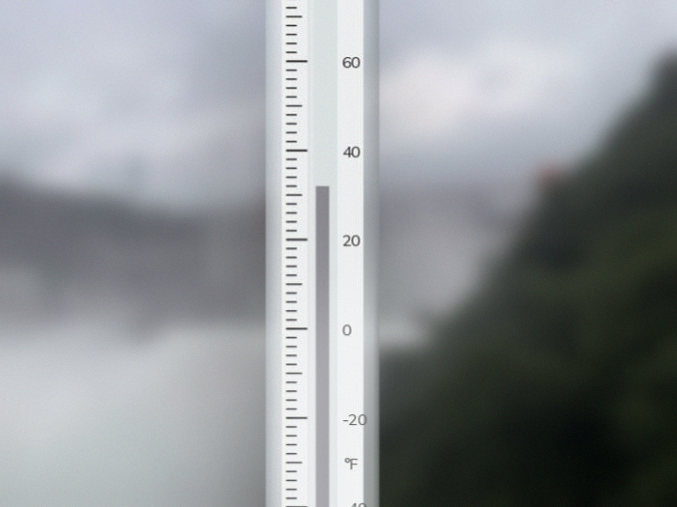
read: 32; °F
